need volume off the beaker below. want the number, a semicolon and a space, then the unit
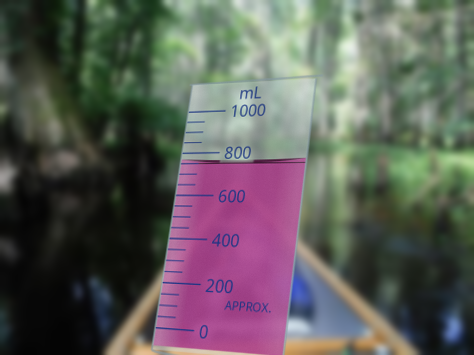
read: 750; mL
